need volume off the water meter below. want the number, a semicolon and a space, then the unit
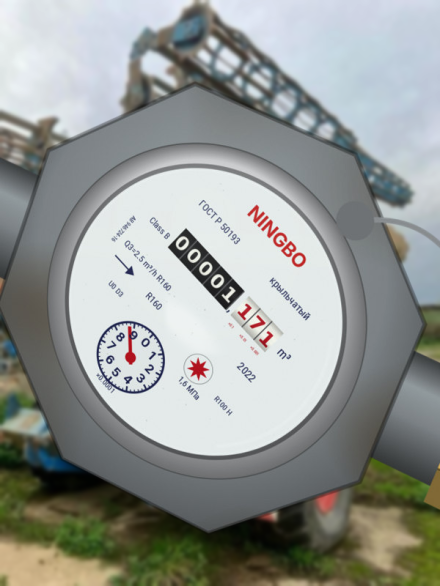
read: 1.1708; m³
